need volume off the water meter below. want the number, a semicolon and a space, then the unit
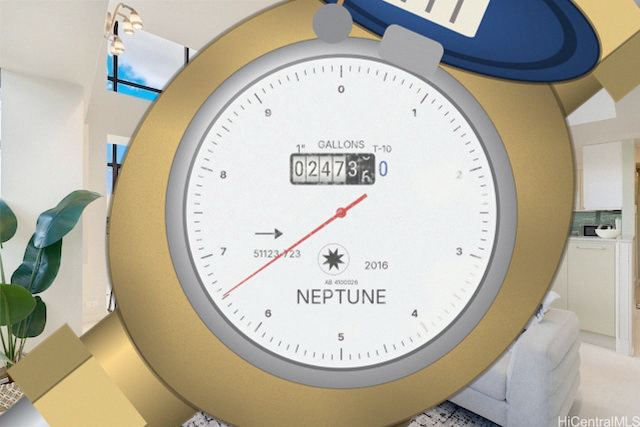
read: 247356.5; gal
